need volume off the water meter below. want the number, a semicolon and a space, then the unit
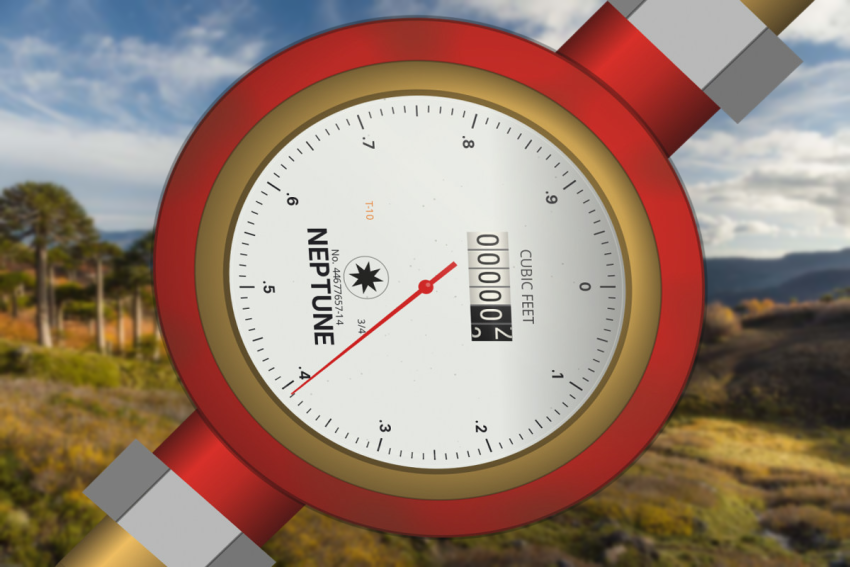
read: 2.39; ft³
